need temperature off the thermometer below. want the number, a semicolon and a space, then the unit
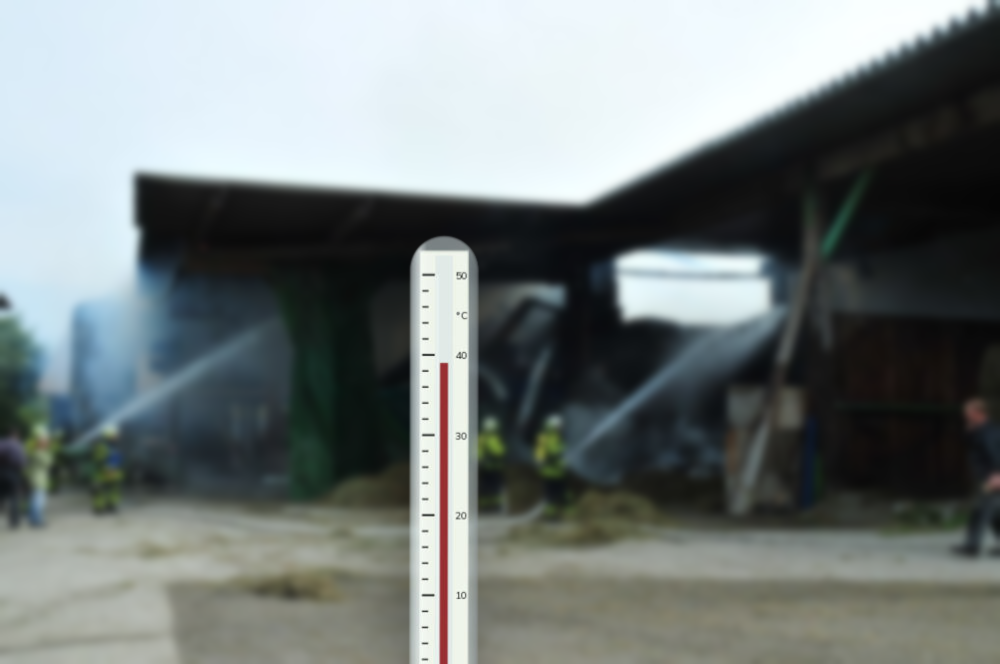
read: 39; °C
